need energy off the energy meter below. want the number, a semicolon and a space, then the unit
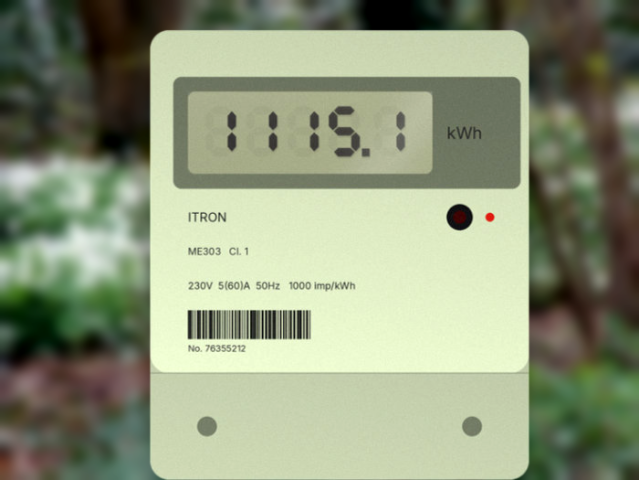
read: 1115.1; kWh
